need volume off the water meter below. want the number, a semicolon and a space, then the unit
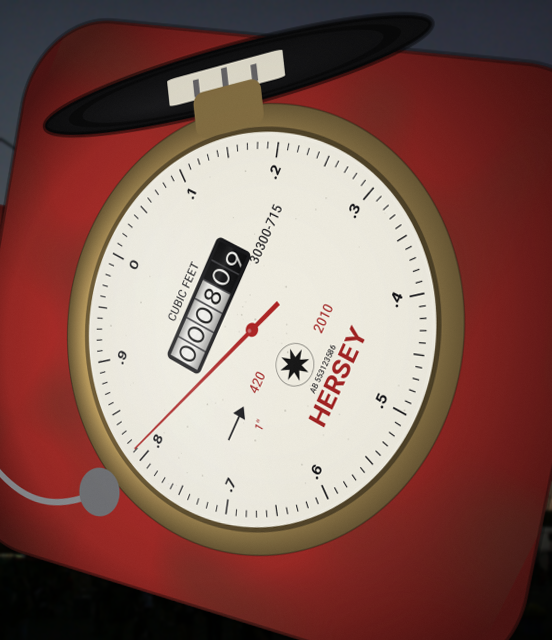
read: 808.81; ft³
